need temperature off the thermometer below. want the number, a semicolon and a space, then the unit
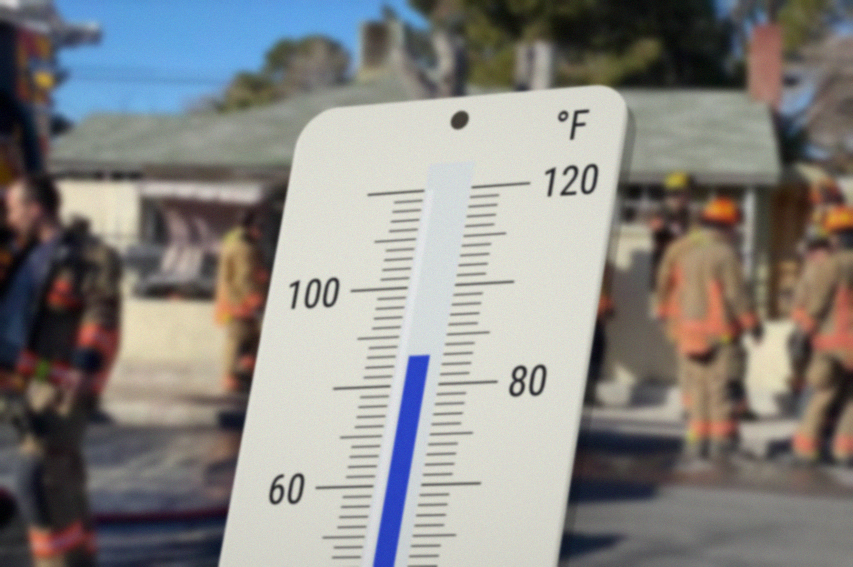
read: 86; °F
